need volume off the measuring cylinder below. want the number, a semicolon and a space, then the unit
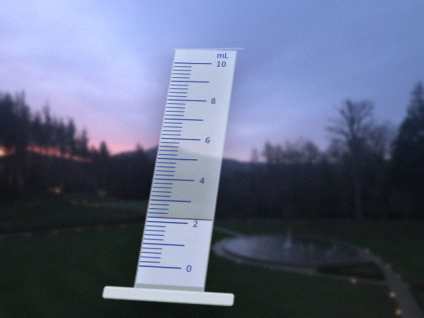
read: 2.2; mL
